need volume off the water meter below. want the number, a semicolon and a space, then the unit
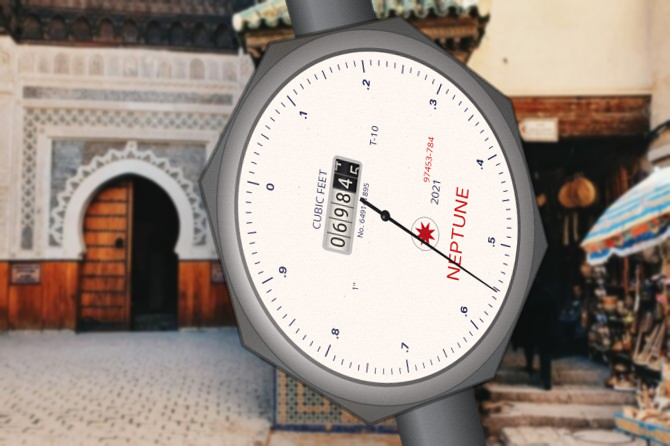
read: 69844.55; ft³
